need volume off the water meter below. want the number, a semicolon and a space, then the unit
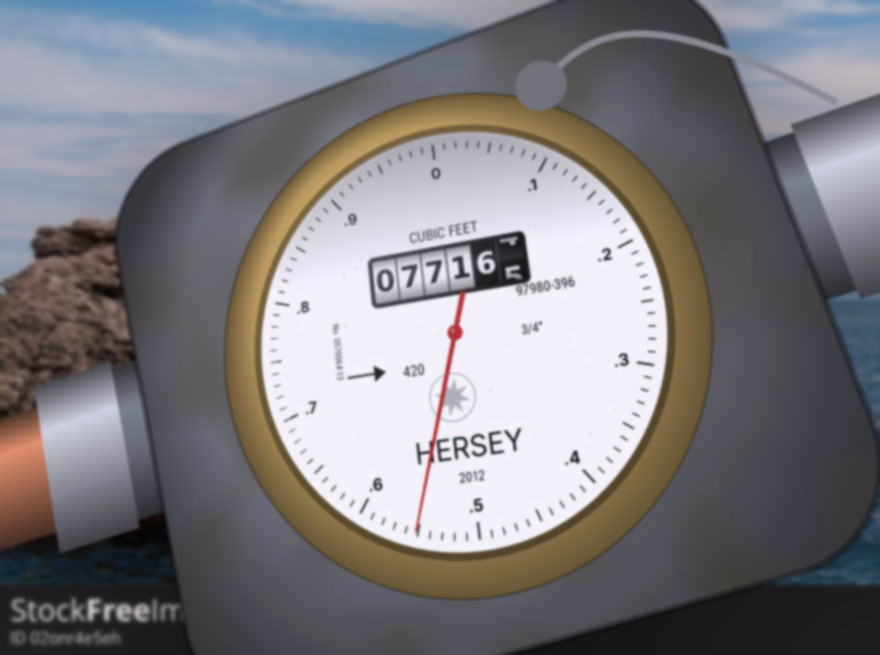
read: 77164.55; ft³
